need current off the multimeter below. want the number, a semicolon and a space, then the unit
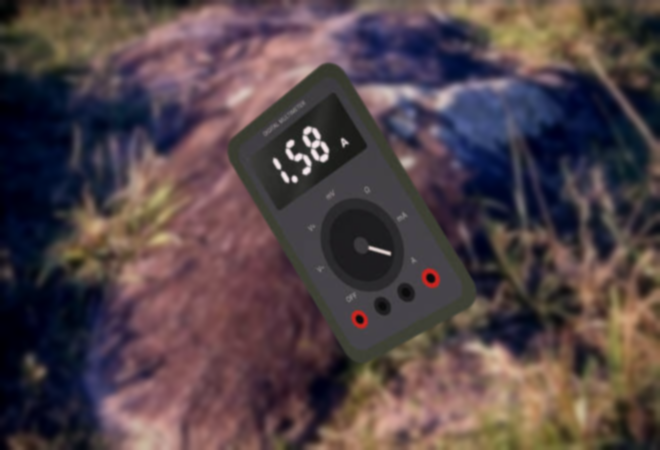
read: 1.58; A
